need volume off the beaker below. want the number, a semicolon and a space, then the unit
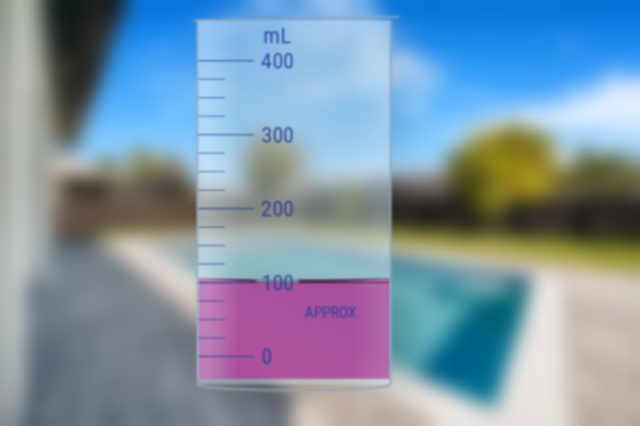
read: 100; mL
